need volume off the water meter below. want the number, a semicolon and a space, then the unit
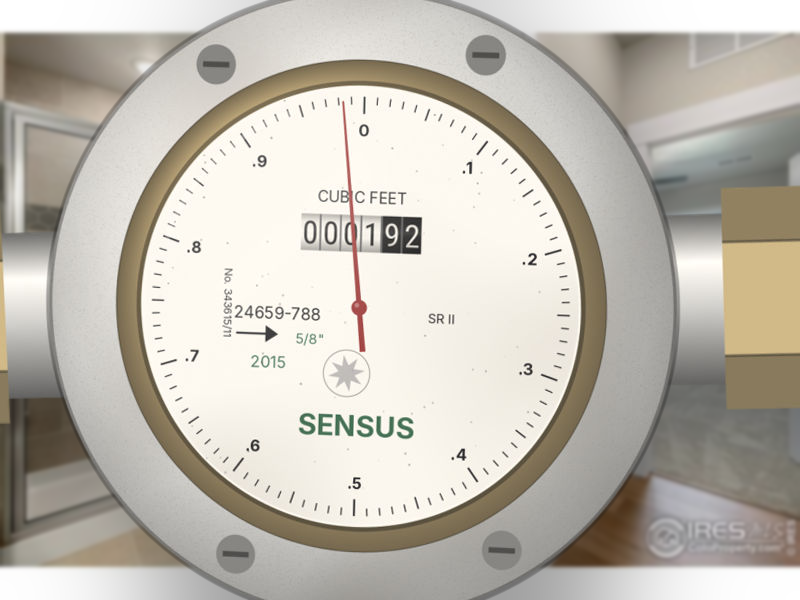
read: 191.98; ft³
